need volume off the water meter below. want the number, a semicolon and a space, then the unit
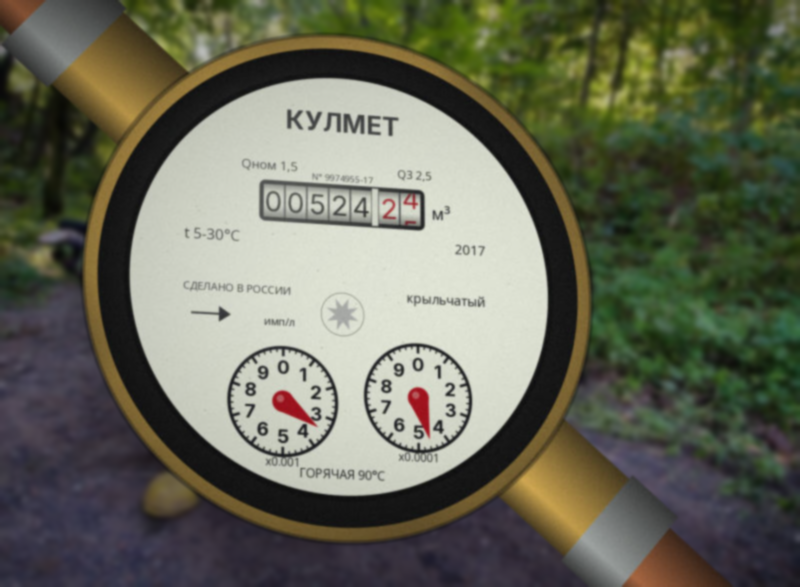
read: 524.2434; m³
